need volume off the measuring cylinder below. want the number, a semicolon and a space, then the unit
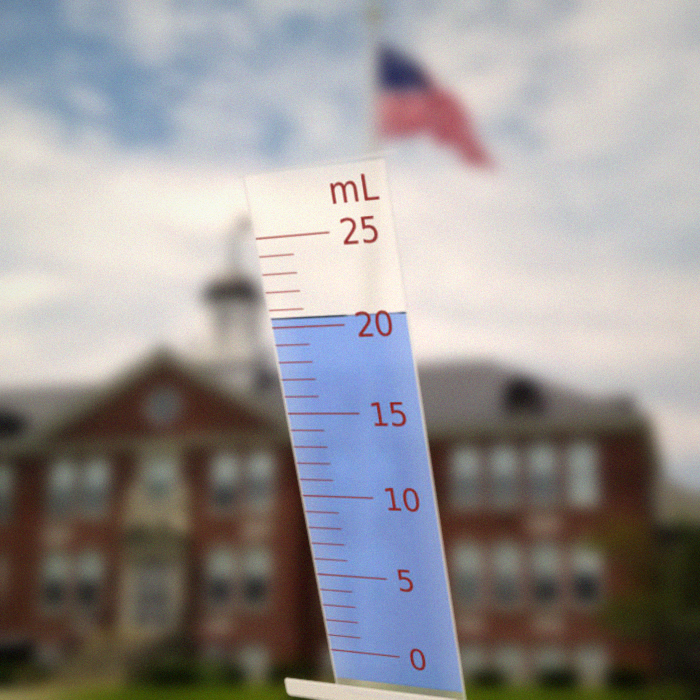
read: 20.5; mL
